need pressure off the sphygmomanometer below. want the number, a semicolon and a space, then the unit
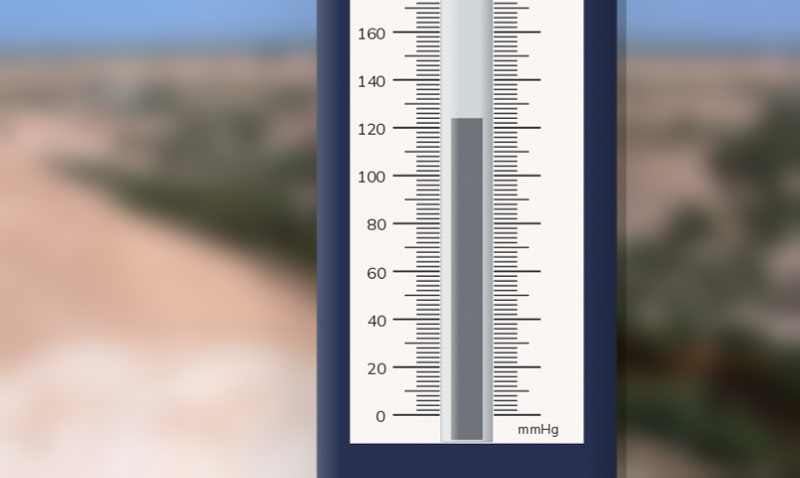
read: 124; mmHg
